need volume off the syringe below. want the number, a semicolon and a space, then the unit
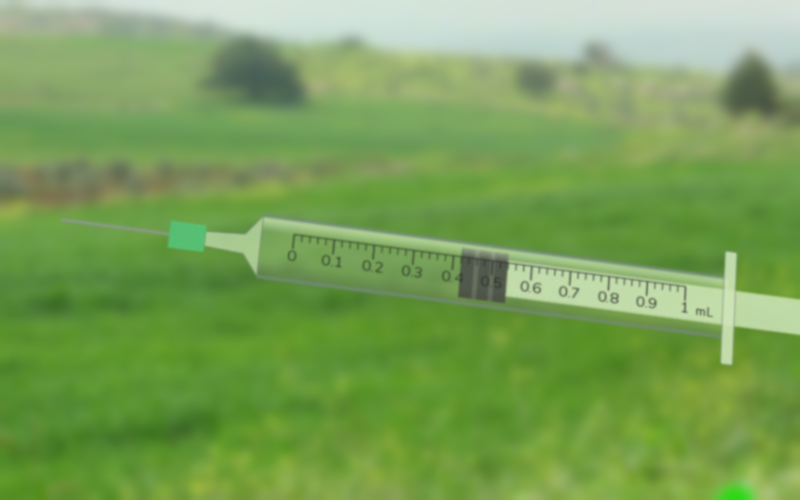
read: 0.42; mL
